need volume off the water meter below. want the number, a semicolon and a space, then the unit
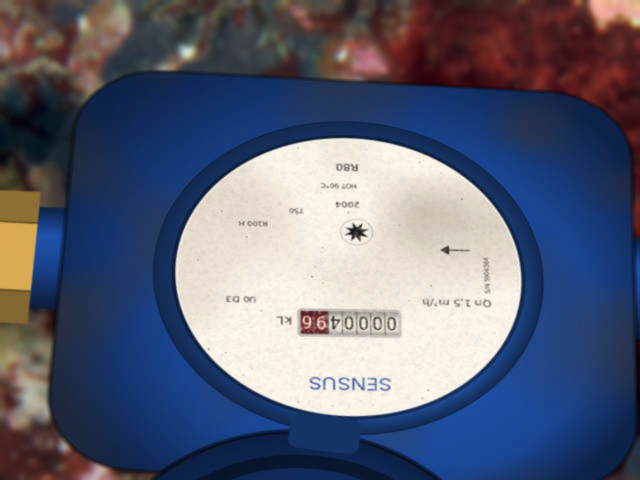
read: 4.96; kL
